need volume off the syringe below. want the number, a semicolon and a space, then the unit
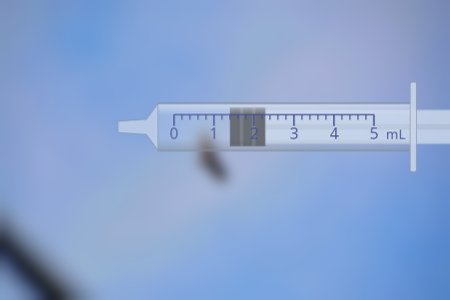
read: 1.4; mL
